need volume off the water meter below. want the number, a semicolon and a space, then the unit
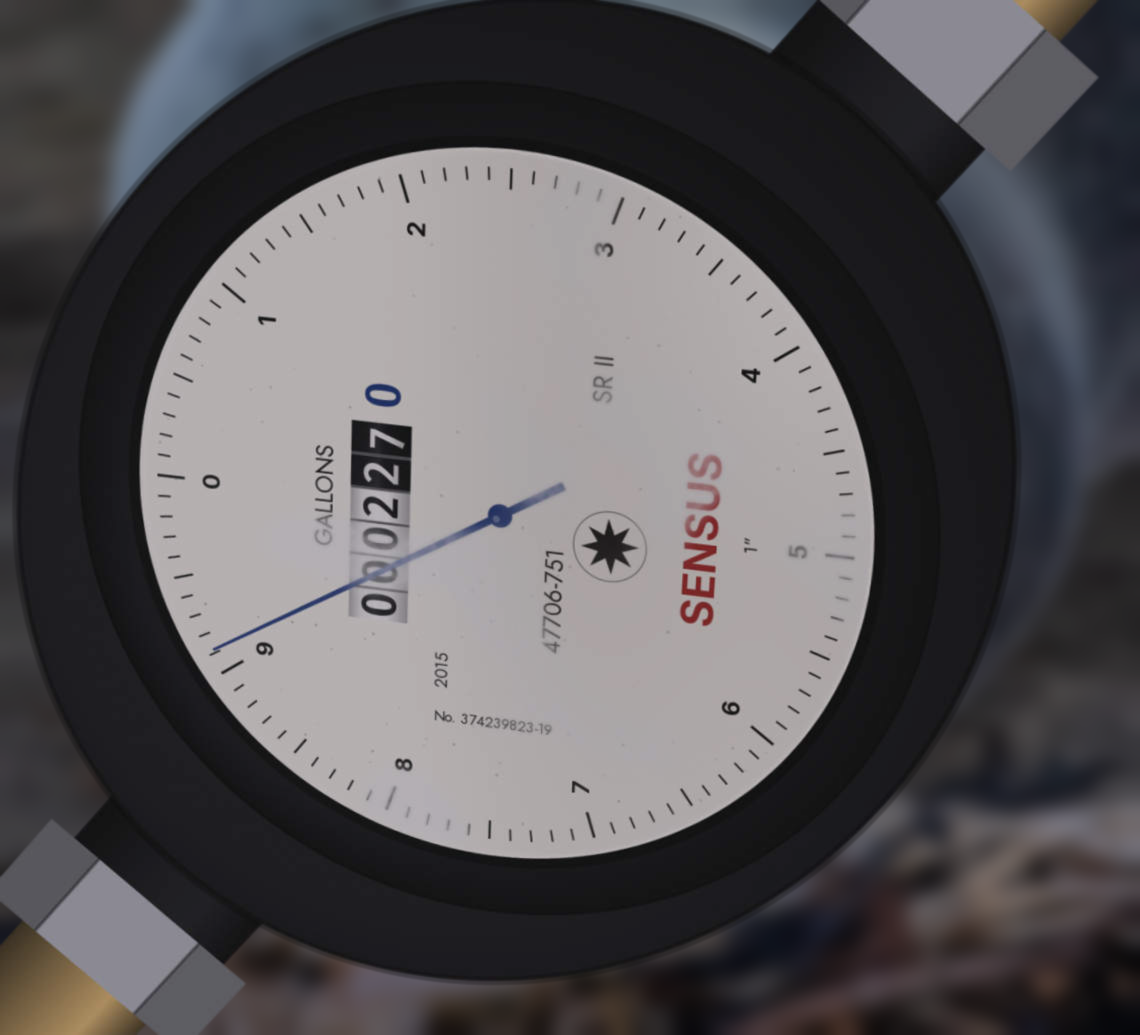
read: 2269.1; gal
